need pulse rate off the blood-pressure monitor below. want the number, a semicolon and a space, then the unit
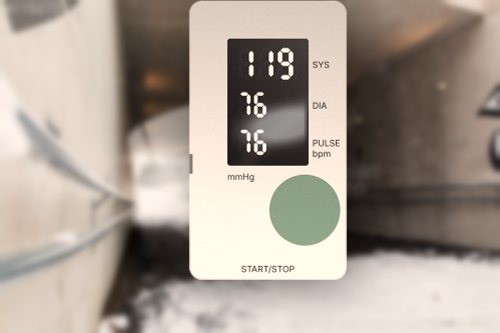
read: 76; bpm
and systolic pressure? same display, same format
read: 119; mmHg
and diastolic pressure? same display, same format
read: 76; mmHg
